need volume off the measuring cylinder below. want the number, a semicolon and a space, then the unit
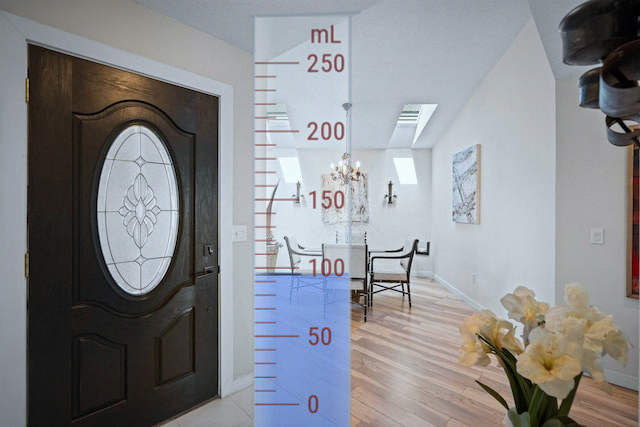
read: 95; mL
